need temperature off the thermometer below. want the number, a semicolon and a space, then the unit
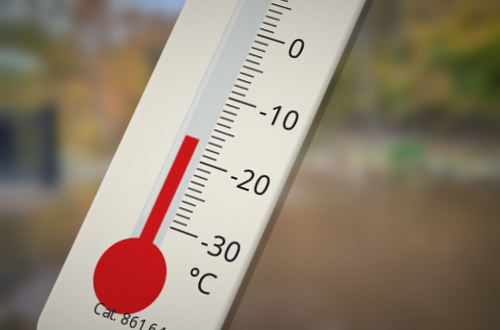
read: -17; °C
